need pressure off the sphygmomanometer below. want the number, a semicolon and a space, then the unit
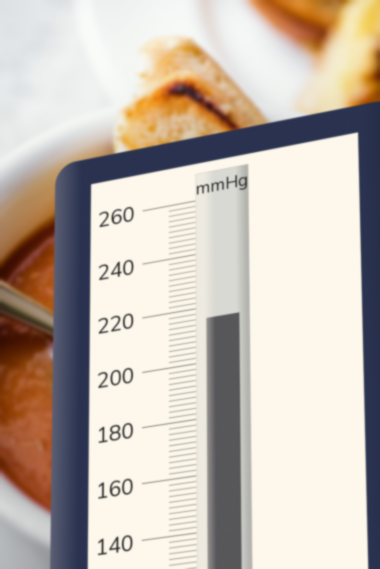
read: 216; mmHg
